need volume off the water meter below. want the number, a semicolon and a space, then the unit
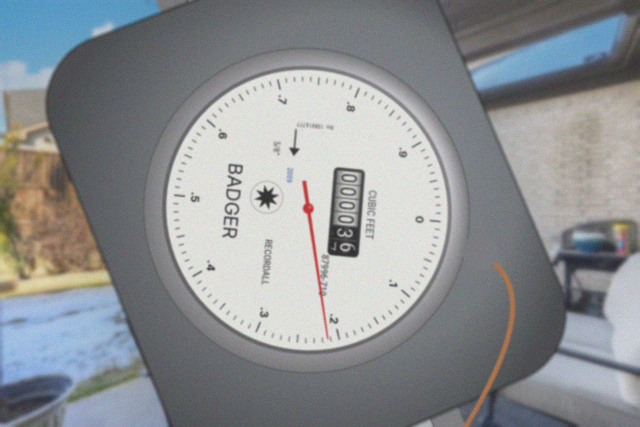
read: 36.21; ft³
